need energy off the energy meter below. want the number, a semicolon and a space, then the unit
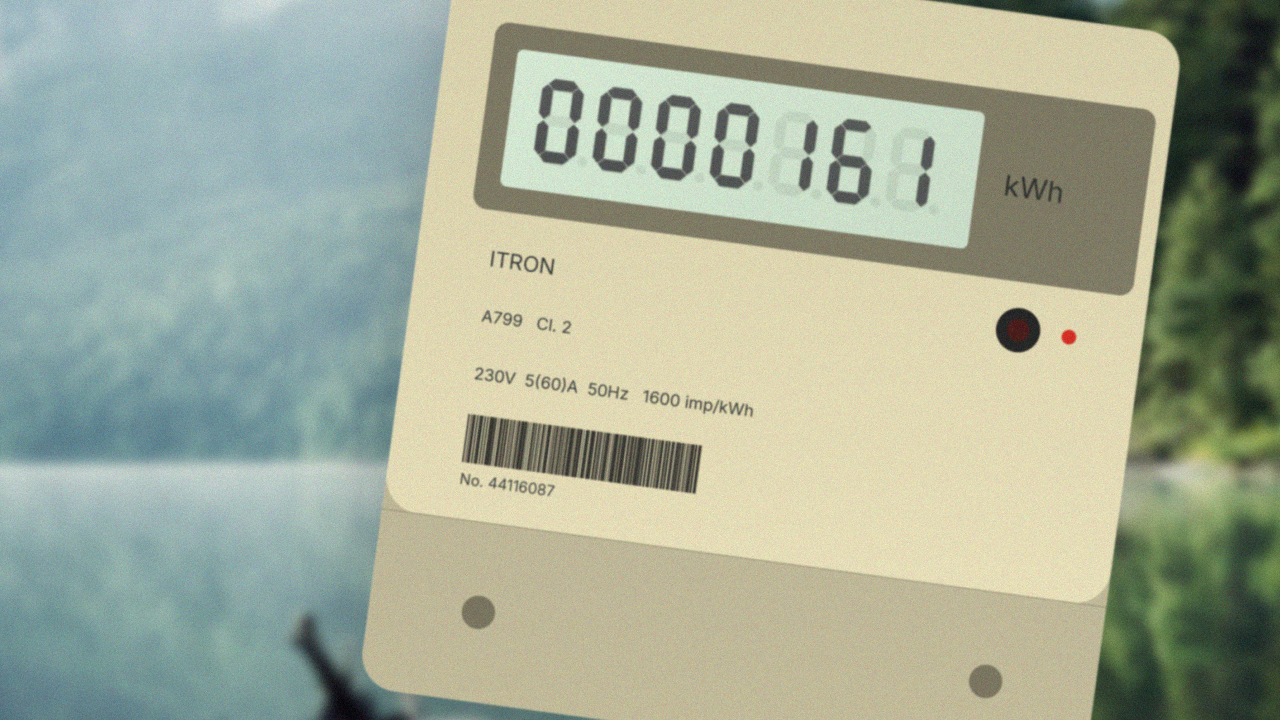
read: 161; kWh
